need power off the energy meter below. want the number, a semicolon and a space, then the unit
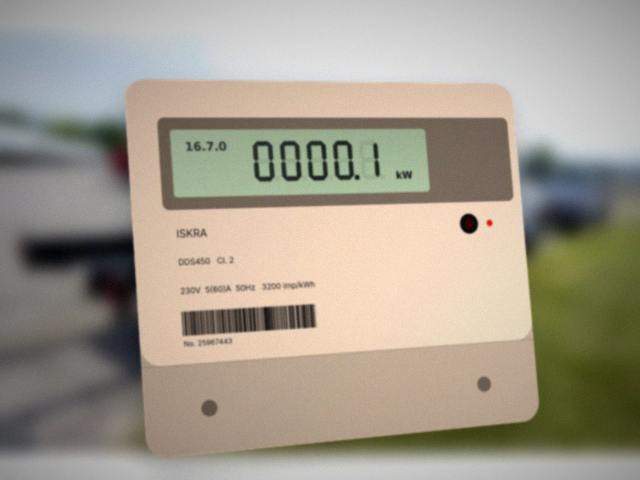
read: 0.1; kW
